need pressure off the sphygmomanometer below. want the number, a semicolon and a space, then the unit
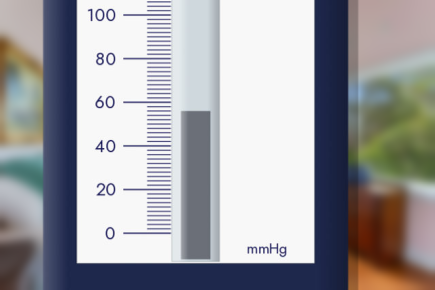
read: 56; mmHg
